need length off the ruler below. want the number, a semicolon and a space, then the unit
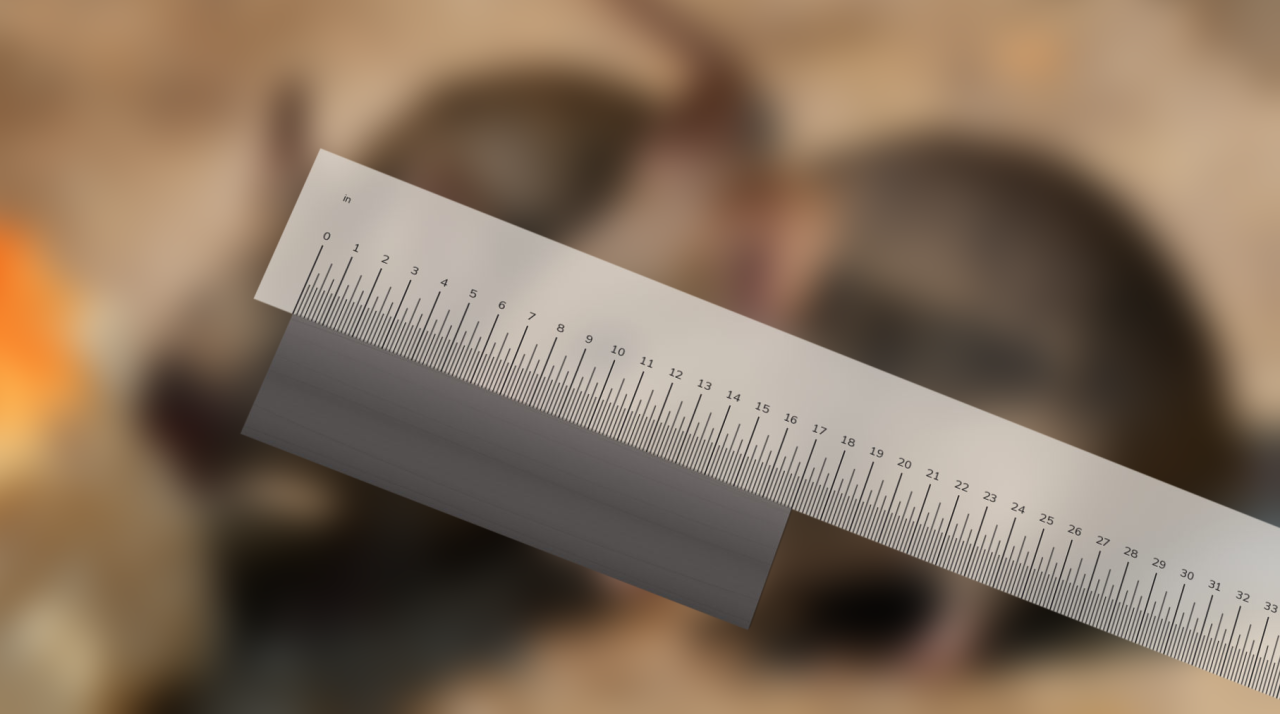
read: 17; in
